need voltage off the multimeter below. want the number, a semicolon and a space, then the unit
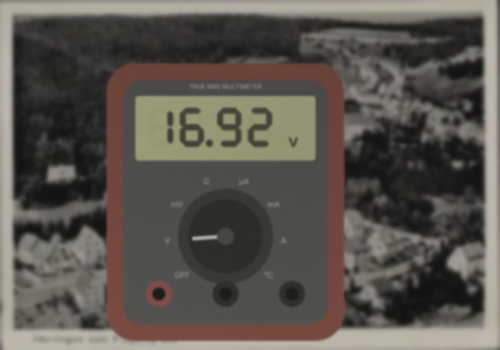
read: 16.92; V
